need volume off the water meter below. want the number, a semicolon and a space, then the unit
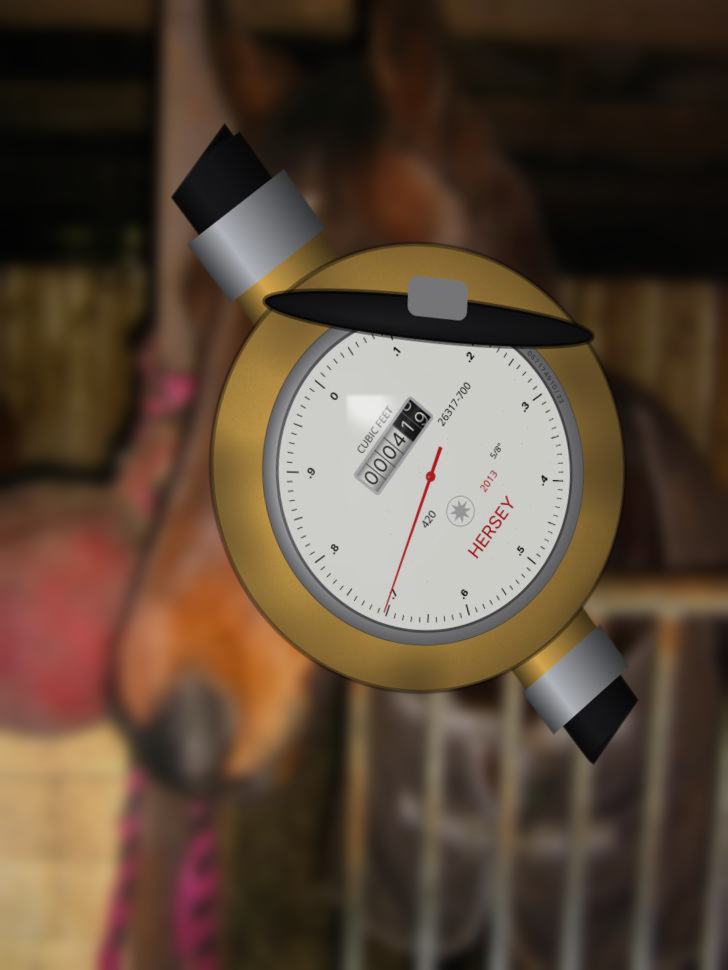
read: 418.70; ft³
